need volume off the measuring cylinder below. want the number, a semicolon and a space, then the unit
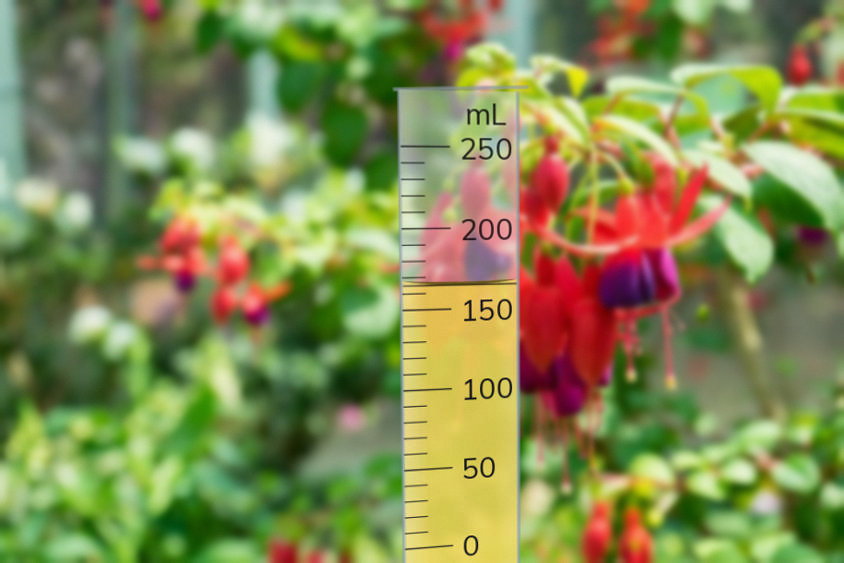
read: 165; mL
